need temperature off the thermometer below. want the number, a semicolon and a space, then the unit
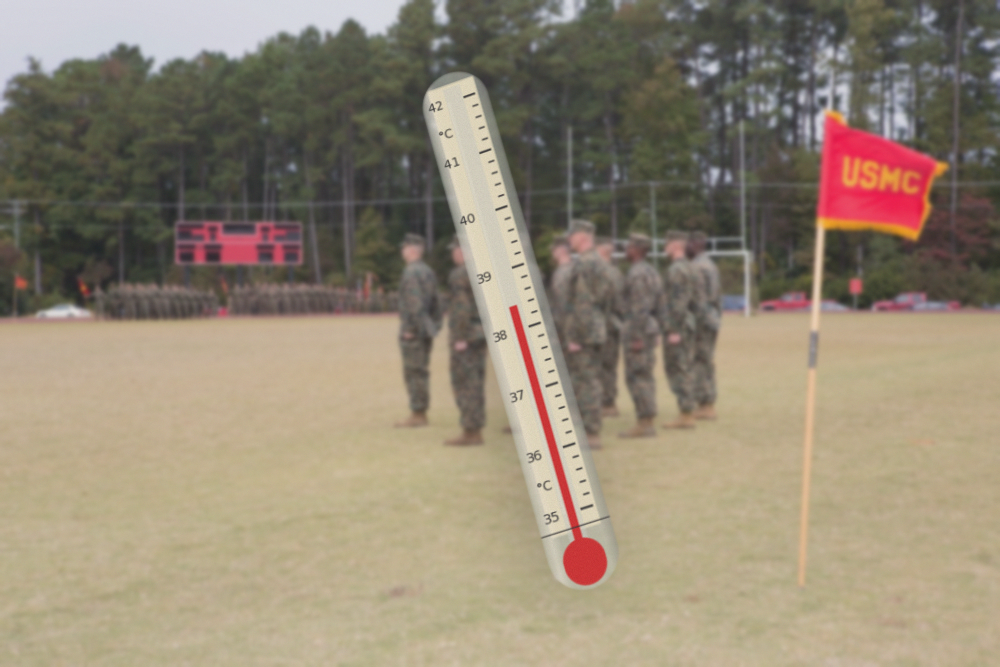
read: 38.4; °C
